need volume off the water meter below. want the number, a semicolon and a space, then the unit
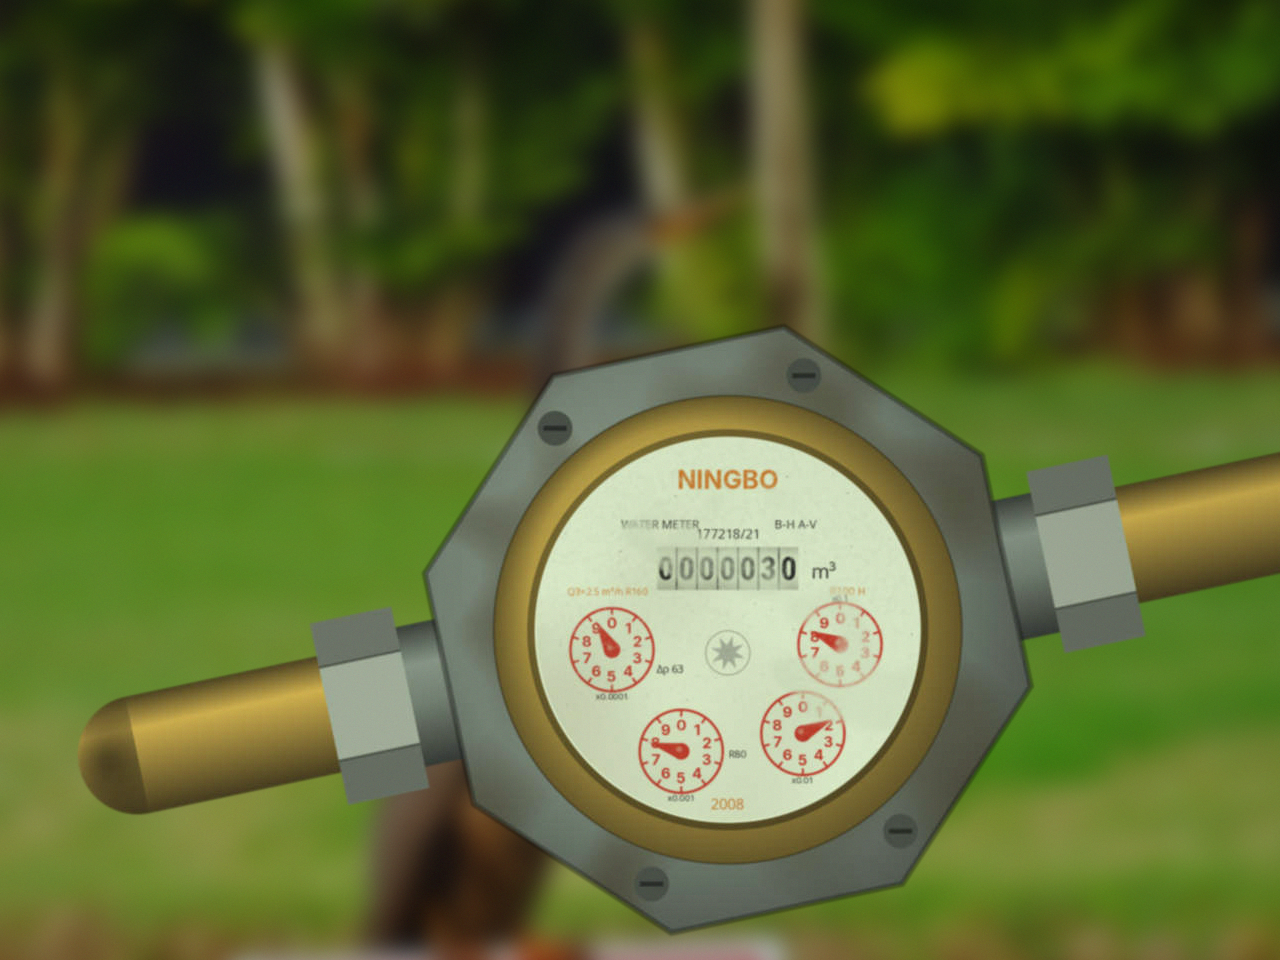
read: 30.8179; m³
